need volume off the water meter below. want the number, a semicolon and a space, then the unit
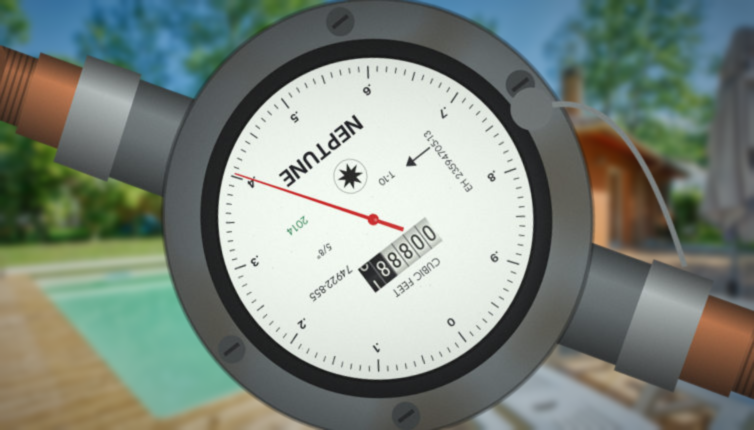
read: 8881.40; ft³
